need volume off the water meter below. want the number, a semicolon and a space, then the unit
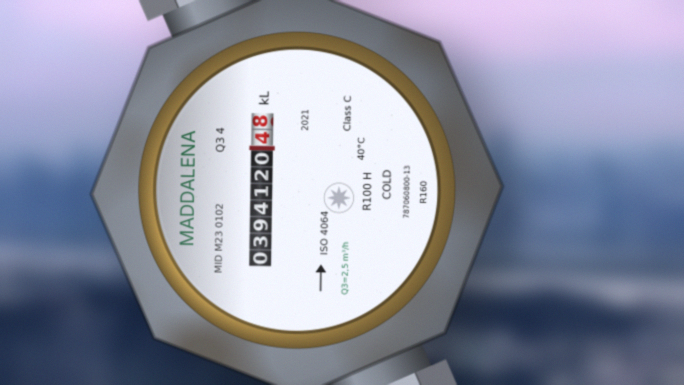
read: 394120.48; kL
